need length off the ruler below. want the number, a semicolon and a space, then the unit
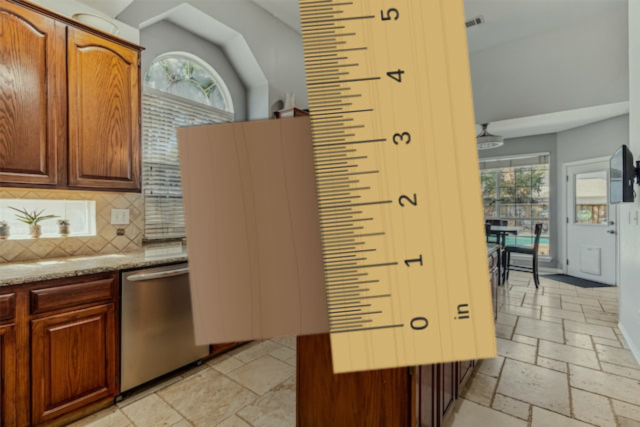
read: 3.5; in
